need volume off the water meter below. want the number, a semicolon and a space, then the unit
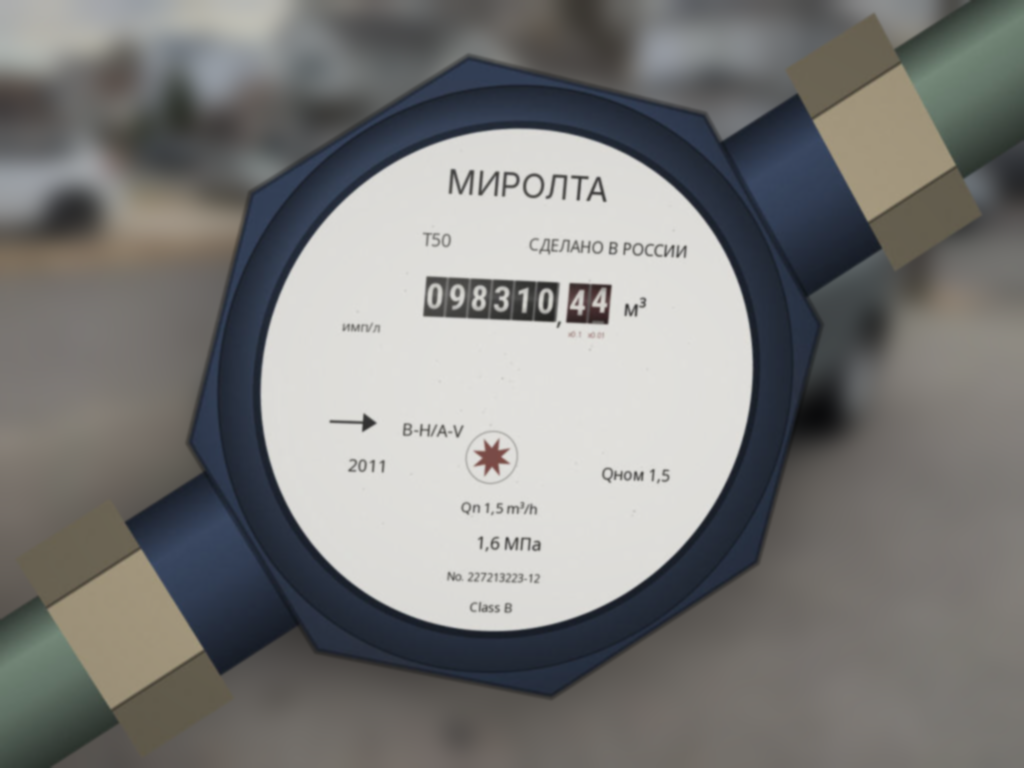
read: 98310.44; m³
